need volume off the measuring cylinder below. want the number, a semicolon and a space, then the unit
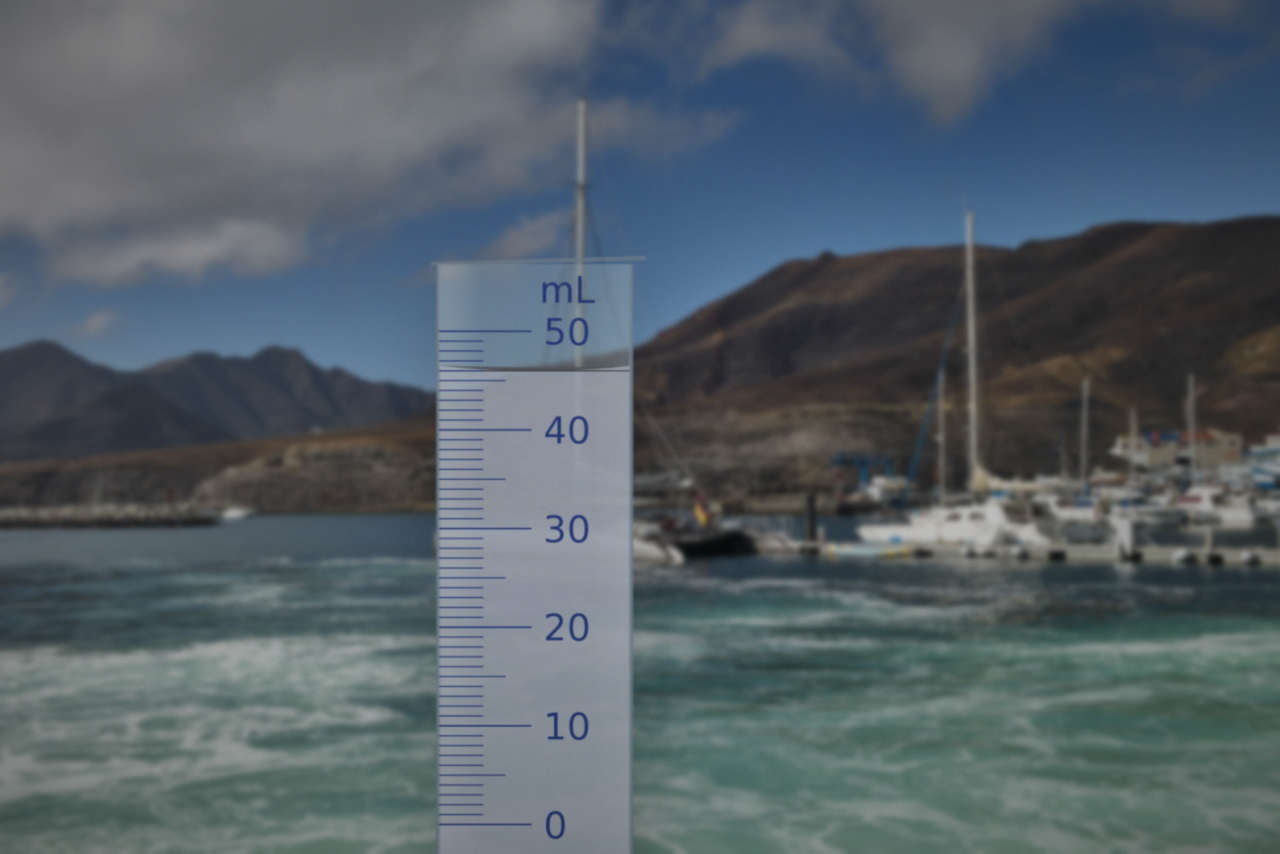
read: 46; mL
